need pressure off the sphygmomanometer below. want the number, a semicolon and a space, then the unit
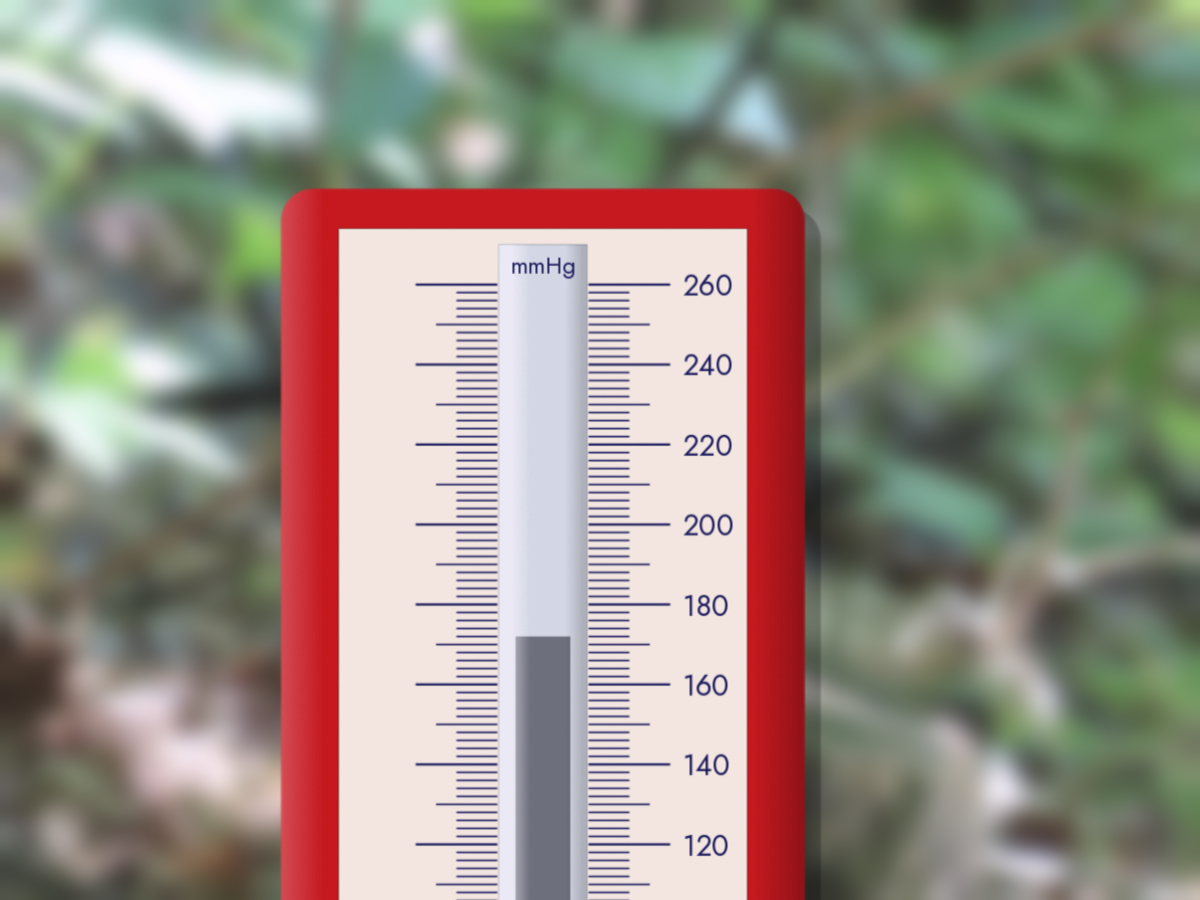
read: 172; mmHg
